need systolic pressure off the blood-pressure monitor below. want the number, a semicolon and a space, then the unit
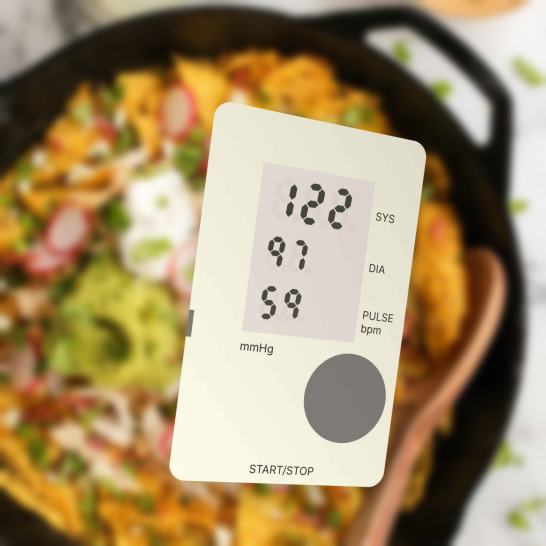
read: 122; mmHg
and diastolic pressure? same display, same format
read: 97; mmHg
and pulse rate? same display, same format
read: 59; bpm
